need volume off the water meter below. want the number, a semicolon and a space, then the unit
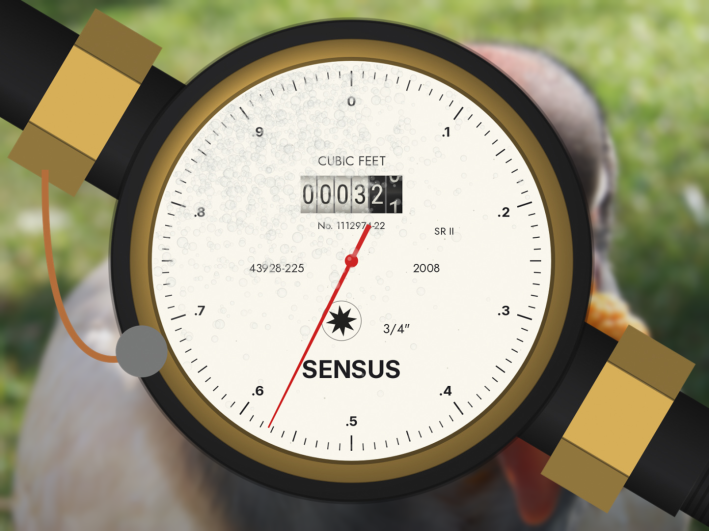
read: 320.57; ft³
